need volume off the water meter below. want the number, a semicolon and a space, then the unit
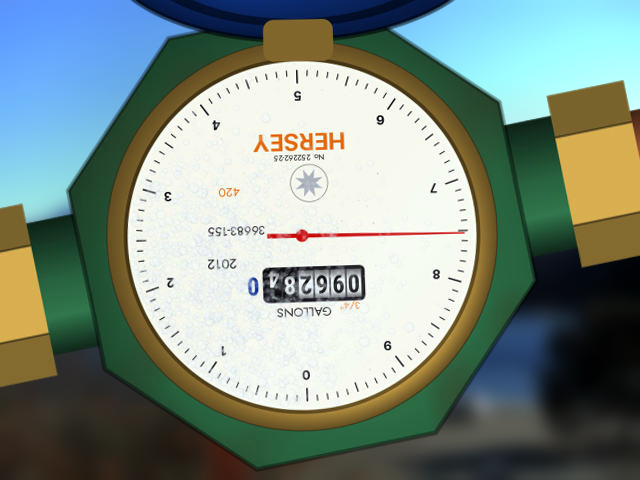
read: 962837.5; gal
